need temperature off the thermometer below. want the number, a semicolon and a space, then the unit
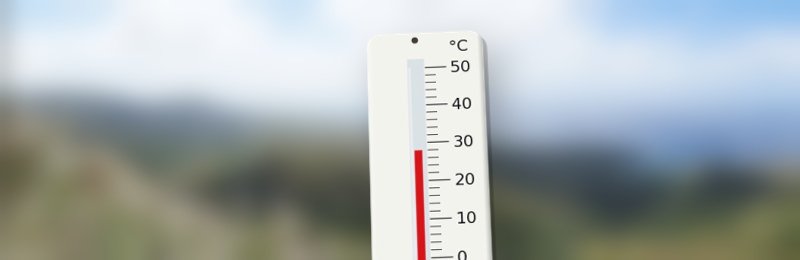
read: 28; °C
